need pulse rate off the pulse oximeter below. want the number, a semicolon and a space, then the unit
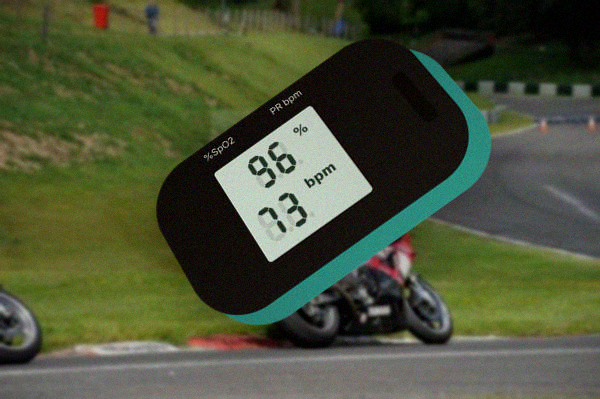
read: 73; bpm
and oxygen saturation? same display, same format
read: 96; %
